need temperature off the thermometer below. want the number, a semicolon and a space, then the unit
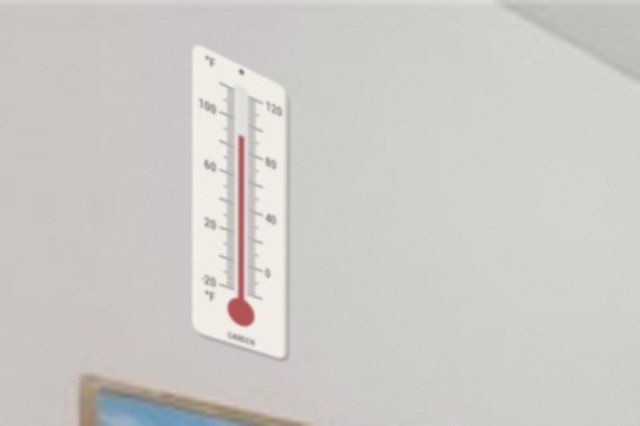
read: 90; °F
